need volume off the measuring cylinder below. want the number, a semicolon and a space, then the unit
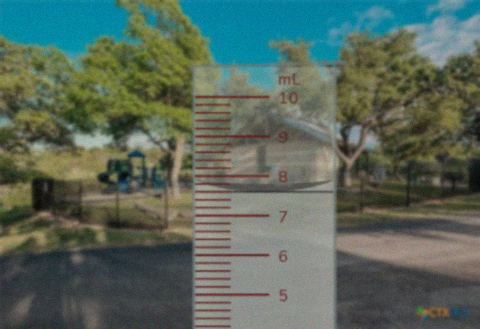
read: 7.6; mL
